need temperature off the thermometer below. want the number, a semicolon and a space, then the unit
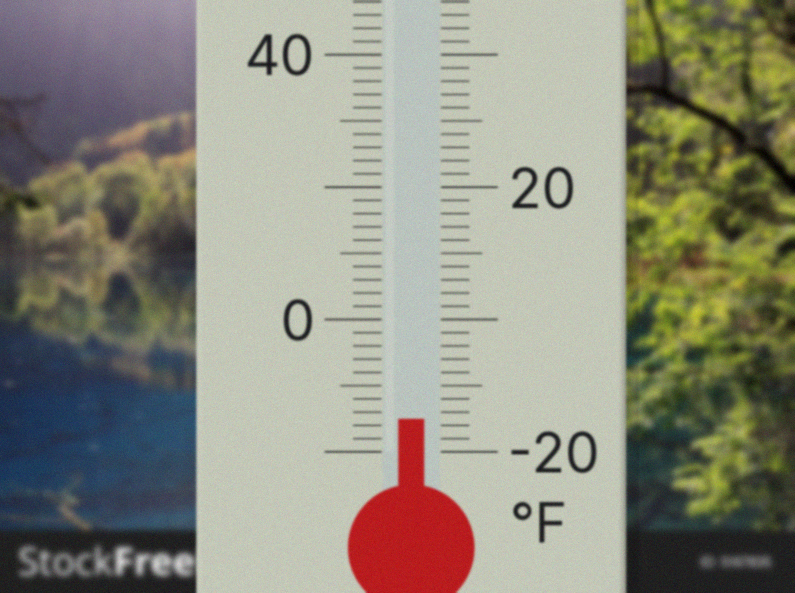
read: -15; °F
